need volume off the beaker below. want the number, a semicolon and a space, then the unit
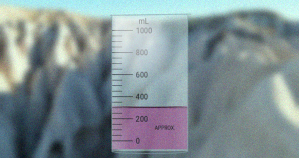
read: 300; mL
